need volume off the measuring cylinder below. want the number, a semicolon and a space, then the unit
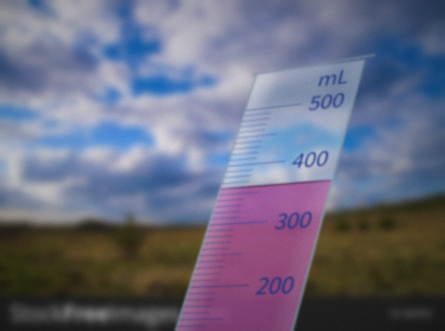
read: 360; mL
